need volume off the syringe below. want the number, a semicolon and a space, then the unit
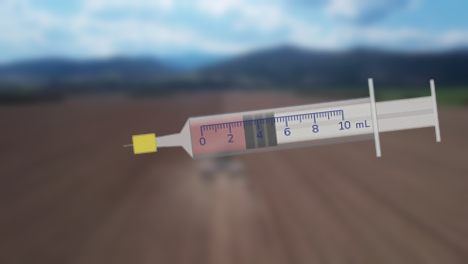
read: 3; mL
